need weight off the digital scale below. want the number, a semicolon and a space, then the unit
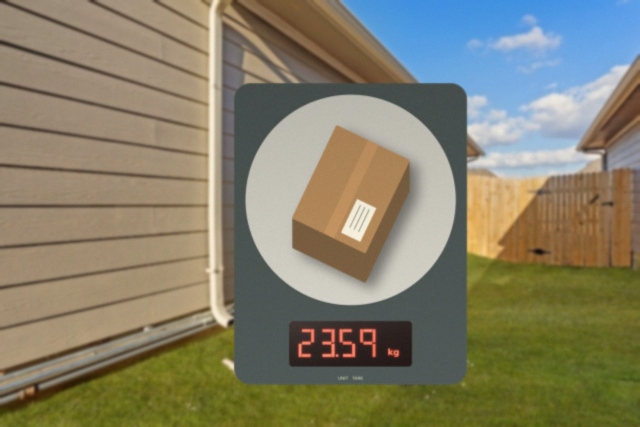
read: 23.59; kg
